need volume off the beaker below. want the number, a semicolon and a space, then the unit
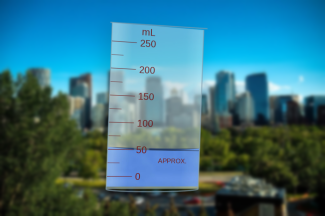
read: 50; mL
